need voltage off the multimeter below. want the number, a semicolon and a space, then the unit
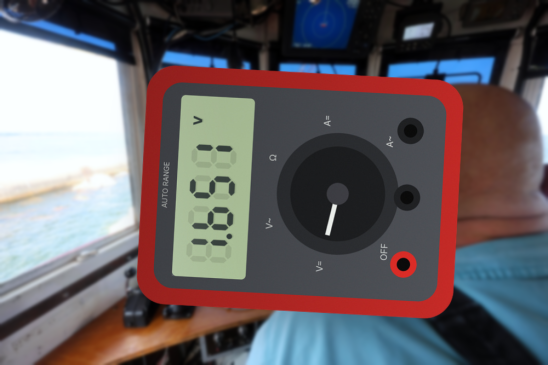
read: 1.651; V
